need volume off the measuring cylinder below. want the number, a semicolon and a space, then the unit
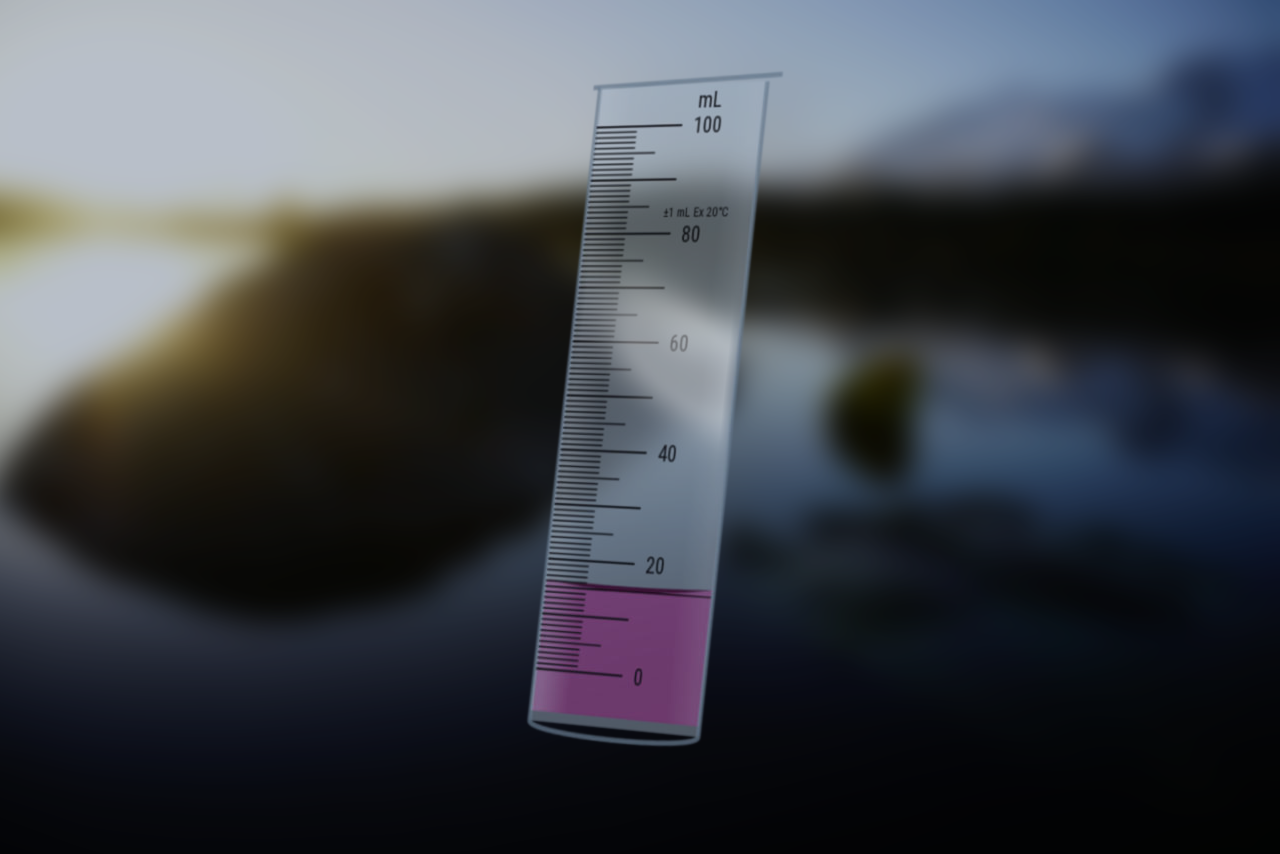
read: 15; mL
